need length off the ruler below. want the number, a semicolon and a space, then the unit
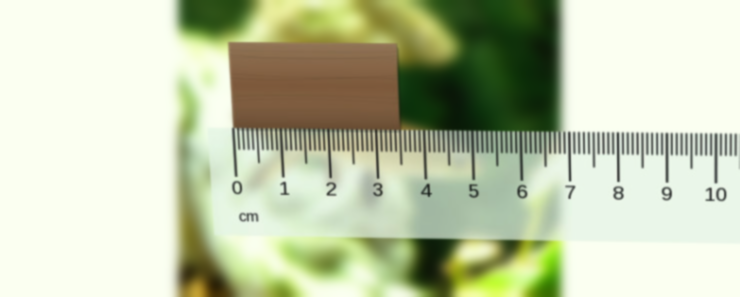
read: 3.5; cm
